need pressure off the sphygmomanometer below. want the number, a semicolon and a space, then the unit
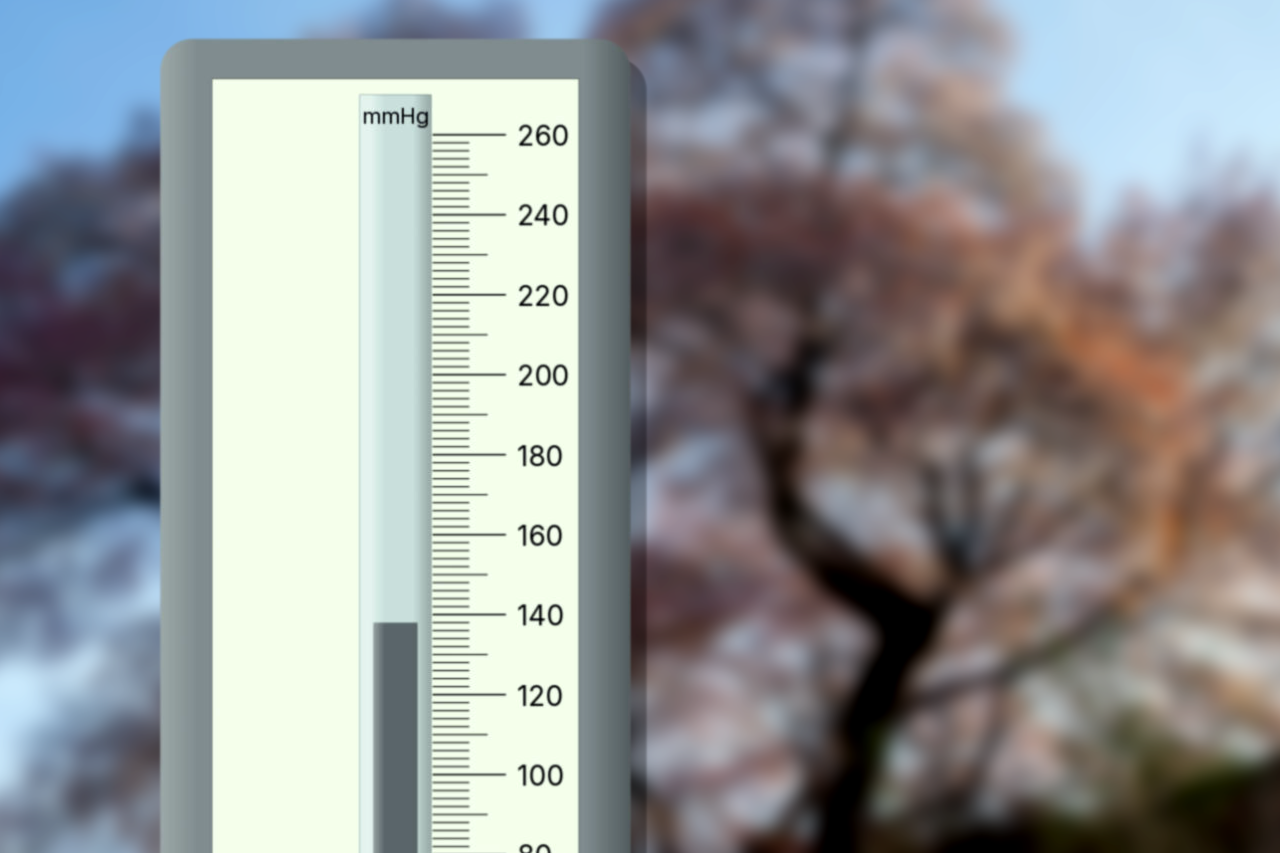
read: 138; mmHg
